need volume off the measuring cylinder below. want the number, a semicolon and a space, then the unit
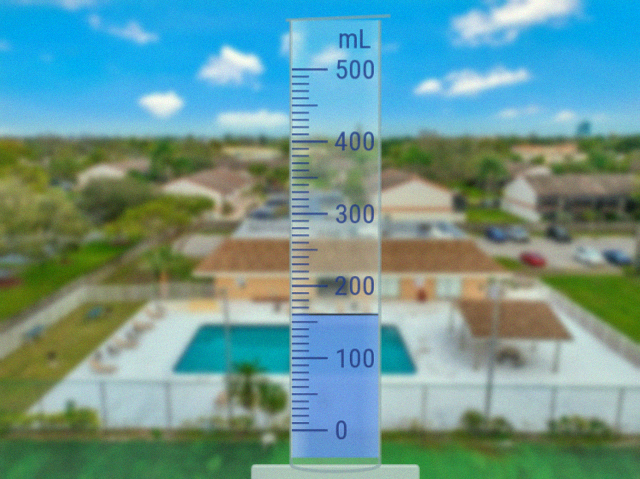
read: 160; mL
